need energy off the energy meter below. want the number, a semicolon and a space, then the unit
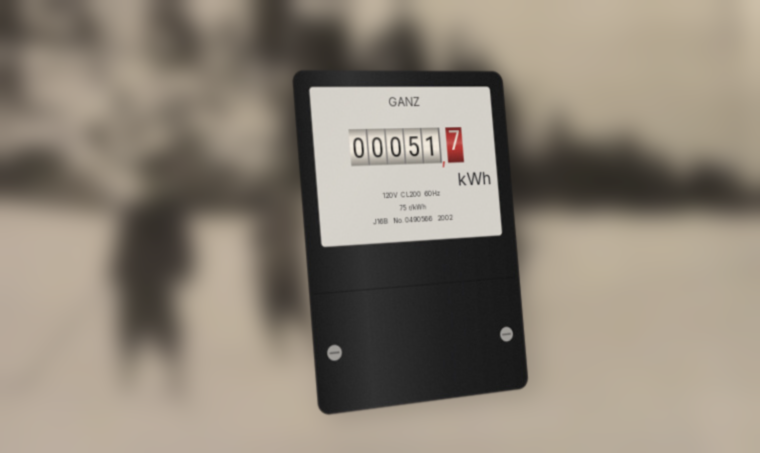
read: 51.7; kWh
